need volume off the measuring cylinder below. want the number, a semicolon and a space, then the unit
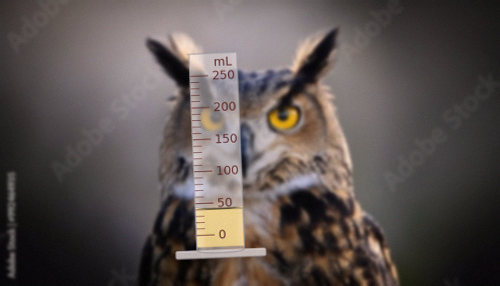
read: 40; mL
